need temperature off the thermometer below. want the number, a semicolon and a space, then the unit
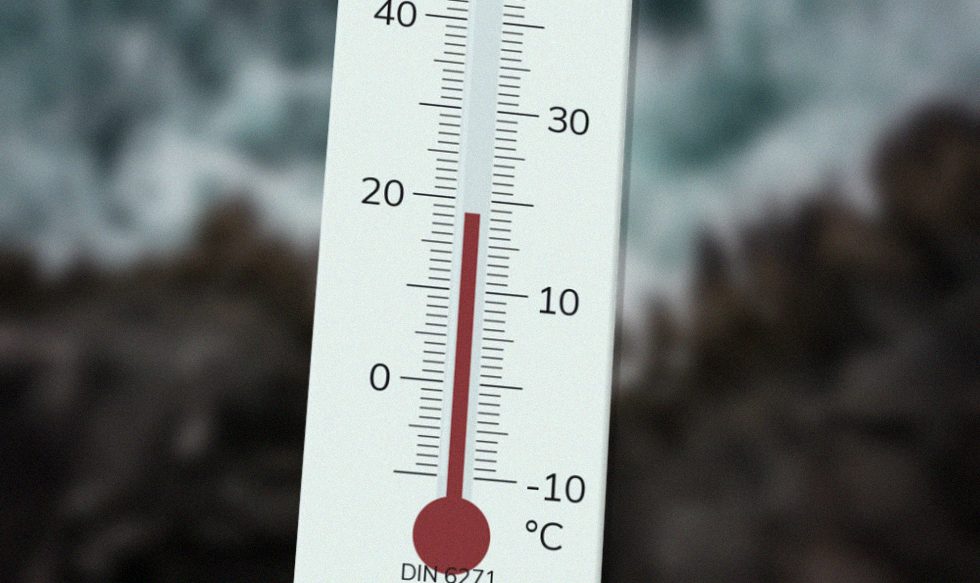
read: 18.5; °C
